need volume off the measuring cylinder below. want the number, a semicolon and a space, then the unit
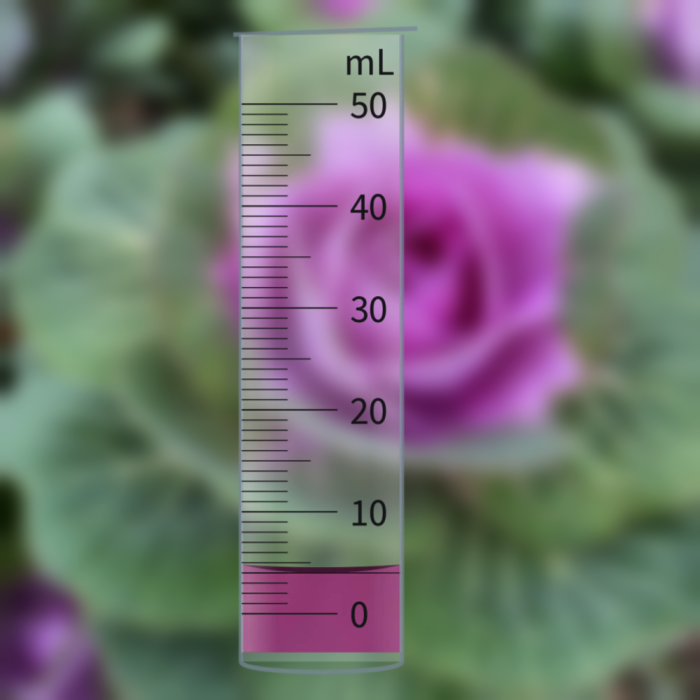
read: 4; mL
